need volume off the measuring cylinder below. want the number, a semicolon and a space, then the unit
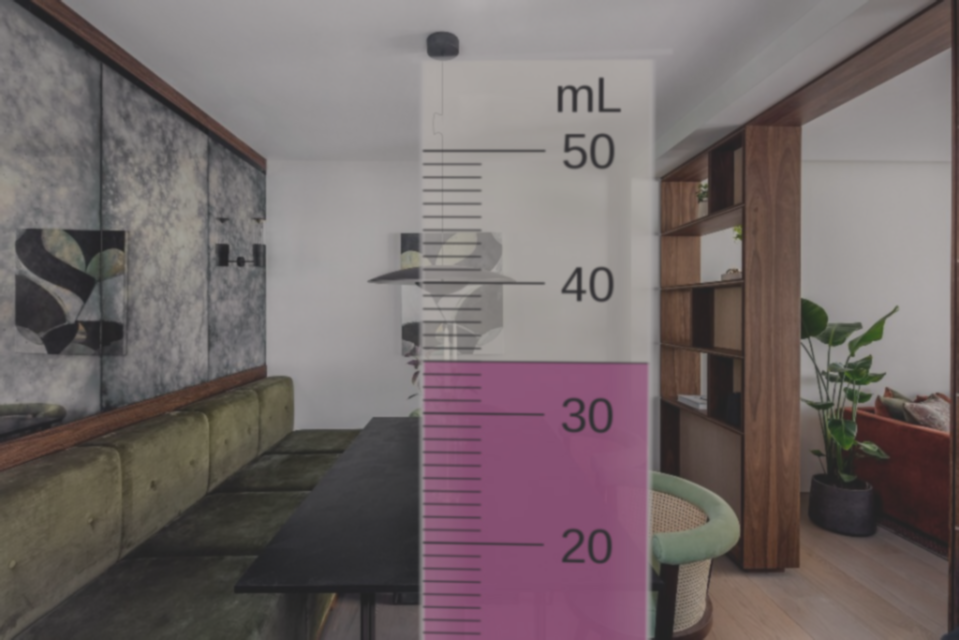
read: 34; mL
